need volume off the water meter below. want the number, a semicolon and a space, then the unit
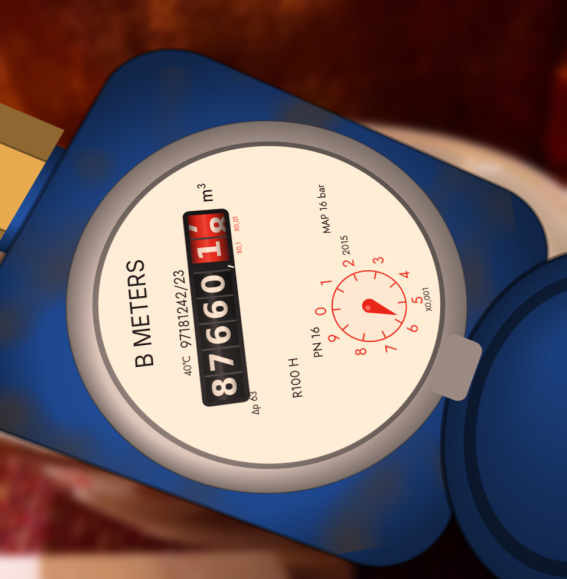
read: 87660.175; m³
